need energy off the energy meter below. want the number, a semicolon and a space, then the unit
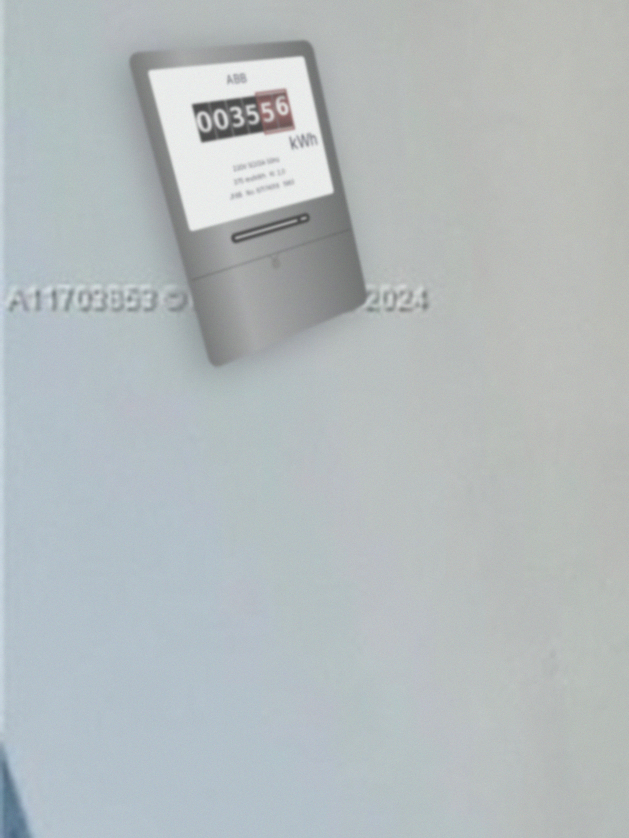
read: 35.56; kWh
